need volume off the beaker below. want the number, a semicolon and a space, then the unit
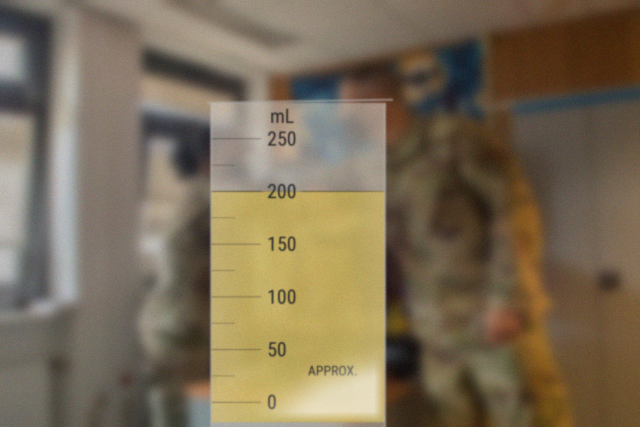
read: 200; mL
